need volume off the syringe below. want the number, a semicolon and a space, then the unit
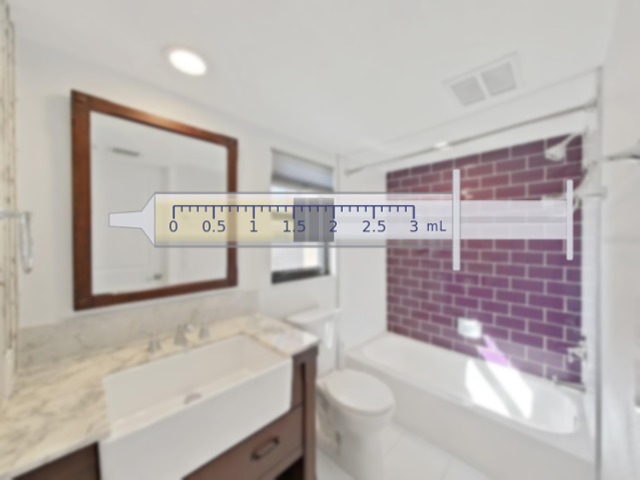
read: 1.5; mL
